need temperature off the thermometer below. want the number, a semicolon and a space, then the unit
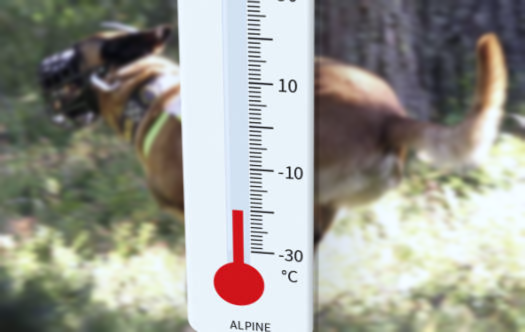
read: -20; °C
